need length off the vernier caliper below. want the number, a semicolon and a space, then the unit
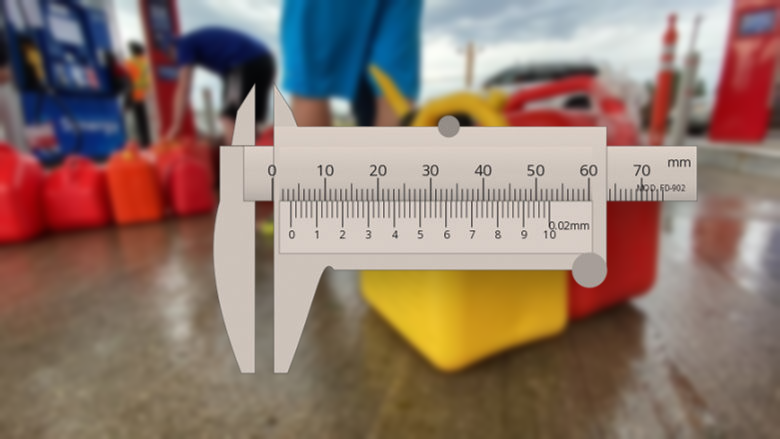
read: 3.5; mm
